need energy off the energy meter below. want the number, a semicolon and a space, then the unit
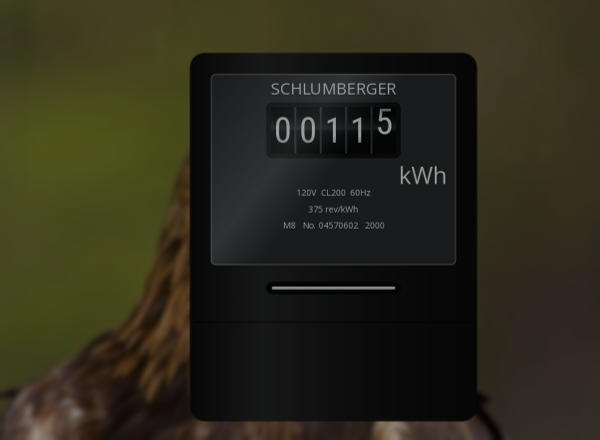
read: 115; kWh
